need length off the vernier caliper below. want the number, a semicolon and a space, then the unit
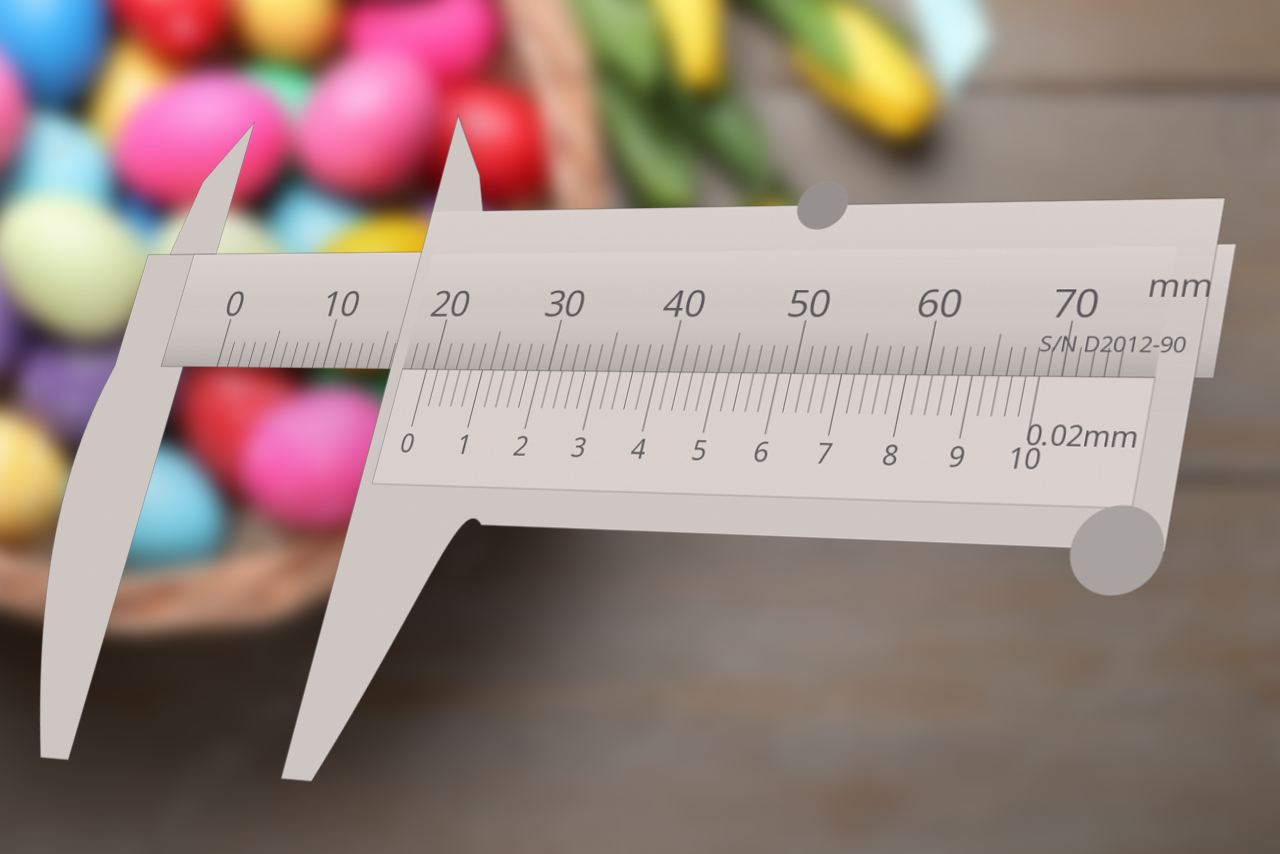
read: 19.4; mm
